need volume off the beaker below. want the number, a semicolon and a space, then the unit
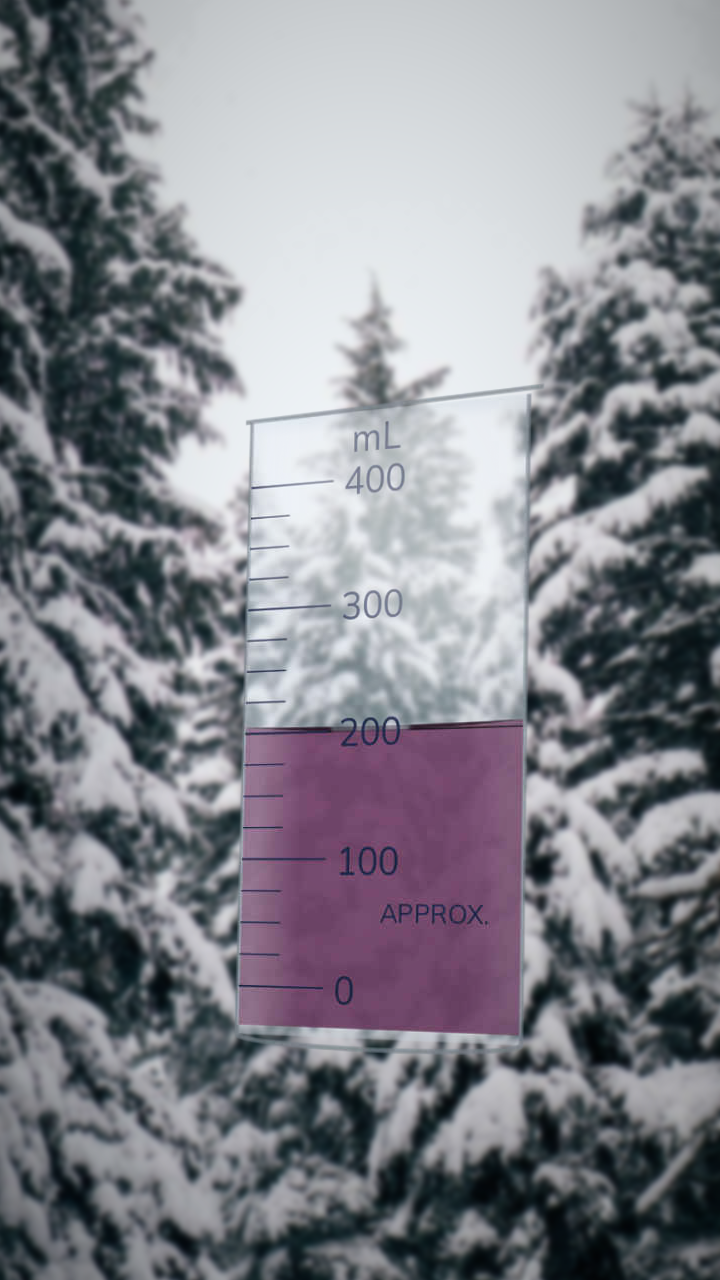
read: 200; mL
